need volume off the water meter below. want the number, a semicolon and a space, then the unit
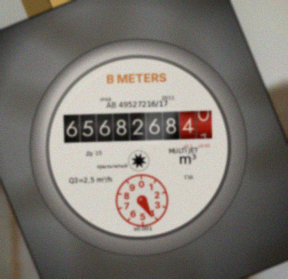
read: 6568268.404; m³
